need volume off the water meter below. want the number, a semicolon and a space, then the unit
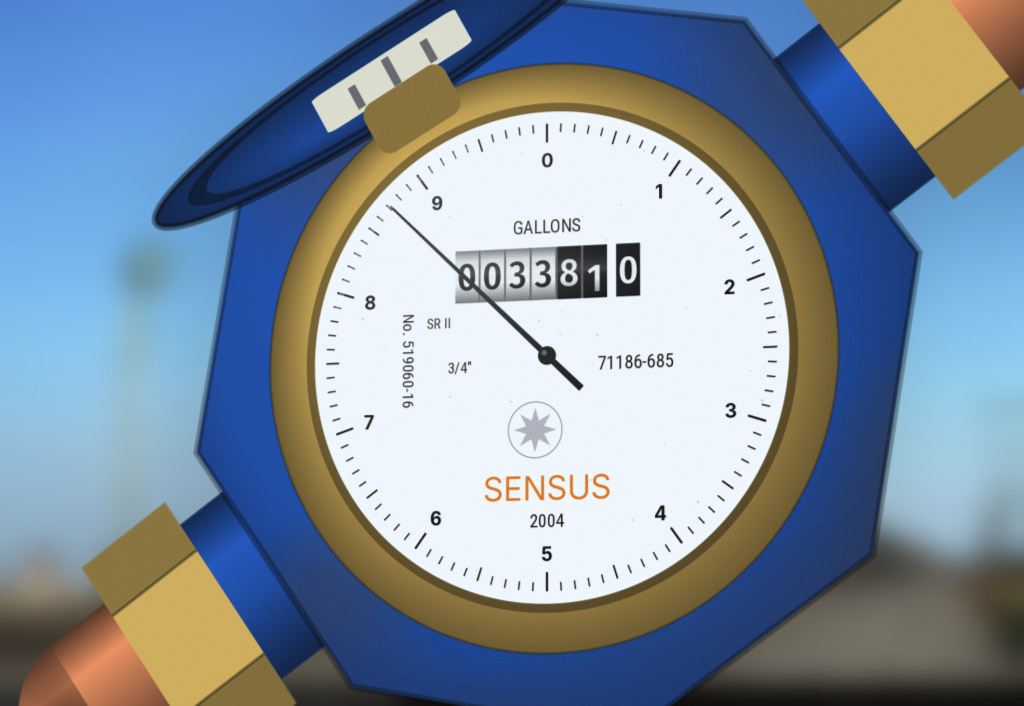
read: 33808.7; gal
